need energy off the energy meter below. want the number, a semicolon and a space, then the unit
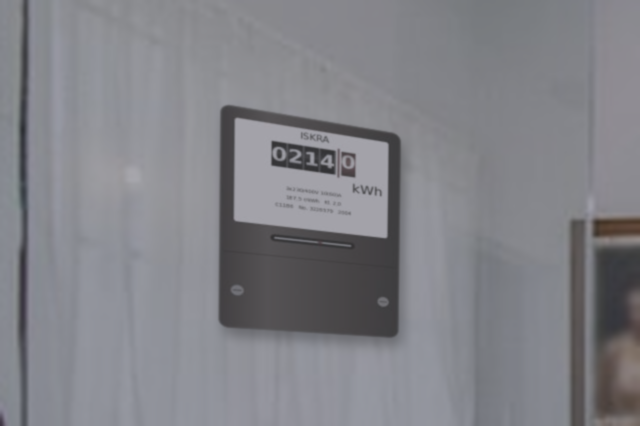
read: 214.0; kWh
